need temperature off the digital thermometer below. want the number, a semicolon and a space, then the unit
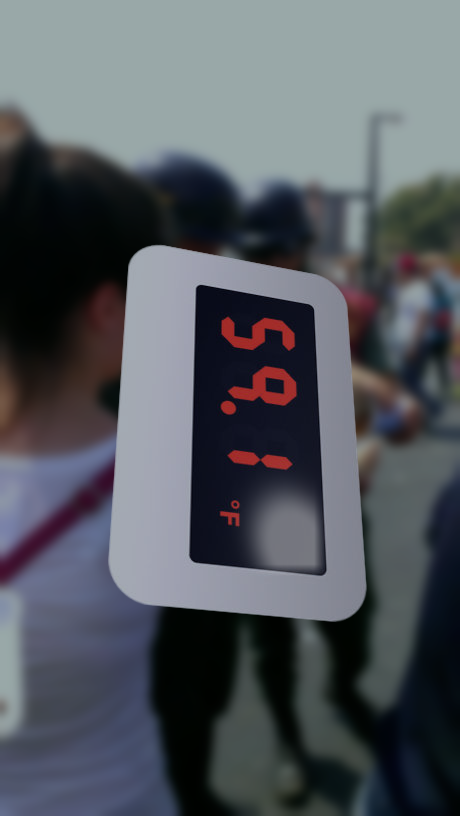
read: 59.1; °F
